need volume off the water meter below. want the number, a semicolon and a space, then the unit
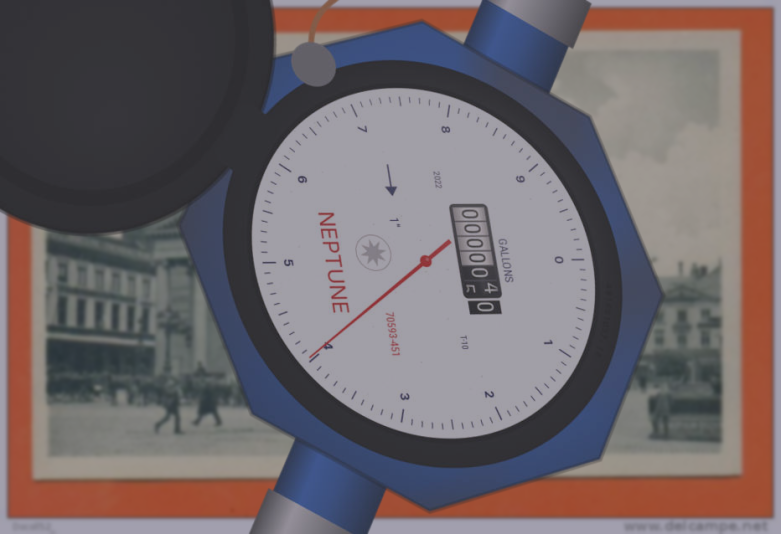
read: 44.0; gal
